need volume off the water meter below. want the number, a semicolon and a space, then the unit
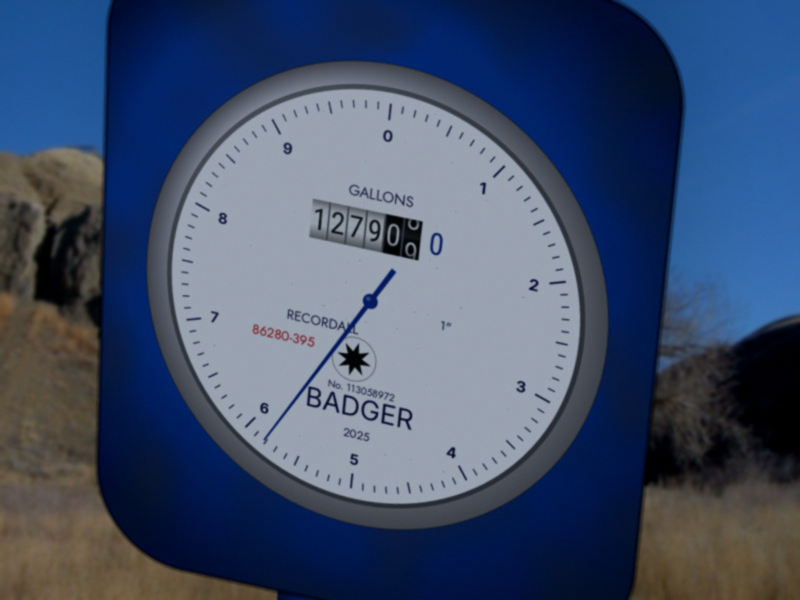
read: 1279085.8; gal
